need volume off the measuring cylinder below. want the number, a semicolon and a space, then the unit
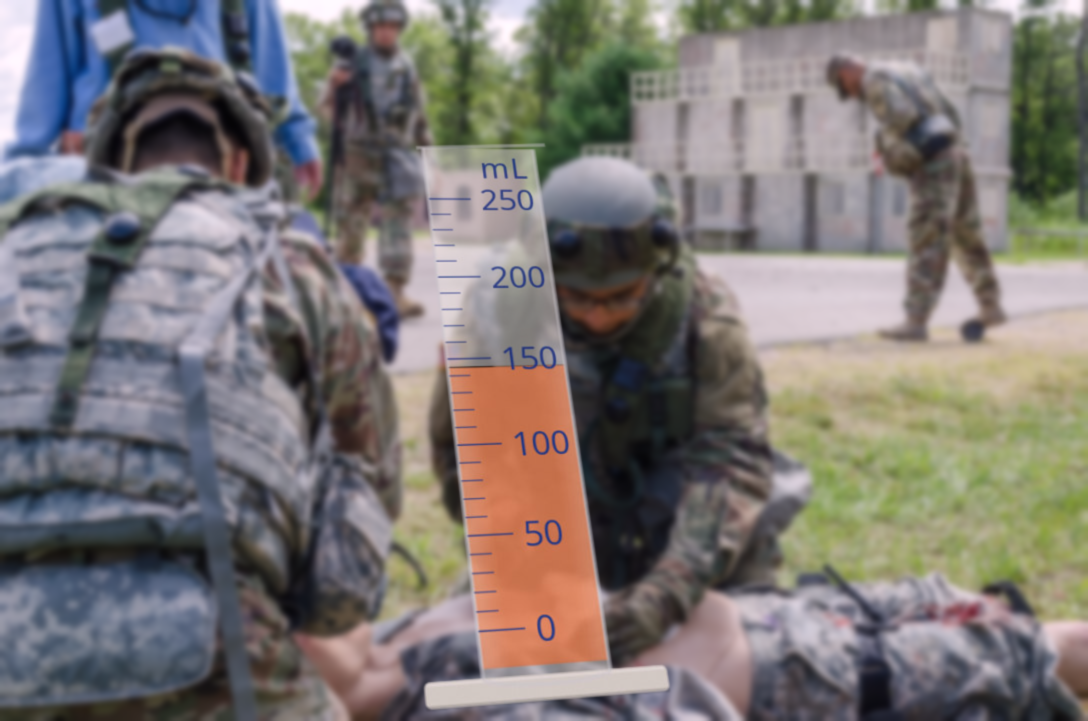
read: 145; mL
